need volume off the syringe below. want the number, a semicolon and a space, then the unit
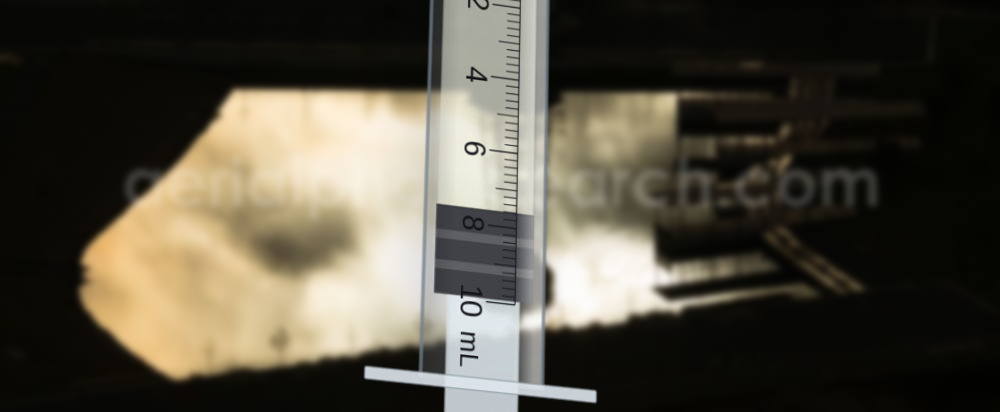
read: 7.6; mL
